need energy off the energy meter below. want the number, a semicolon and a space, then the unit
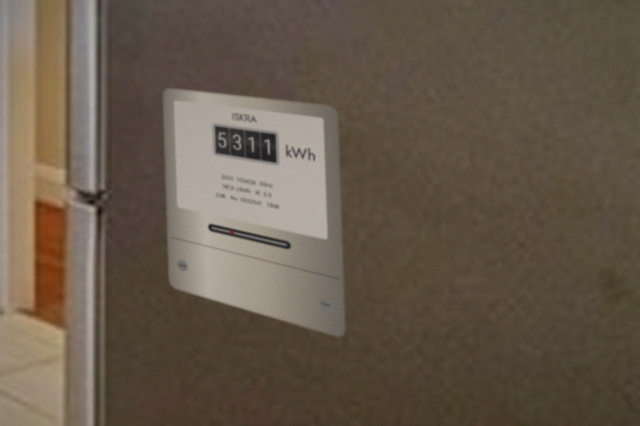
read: 5311; kWh
